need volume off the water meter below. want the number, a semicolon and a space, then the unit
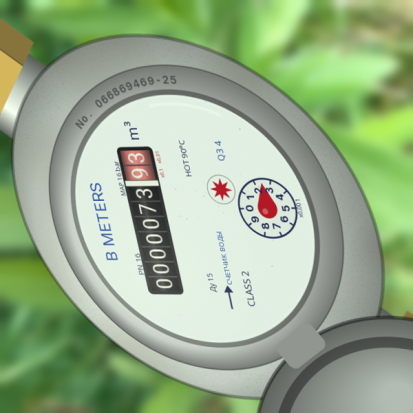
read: 73.932; m³
